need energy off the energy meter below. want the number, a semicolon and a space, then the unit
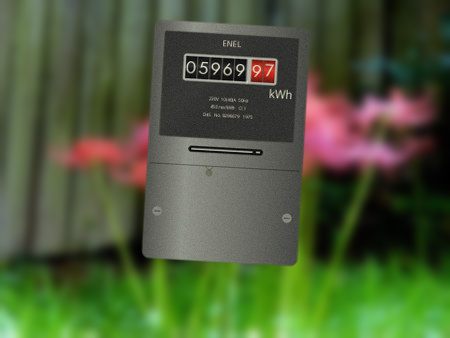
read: 5969.97; kWh
